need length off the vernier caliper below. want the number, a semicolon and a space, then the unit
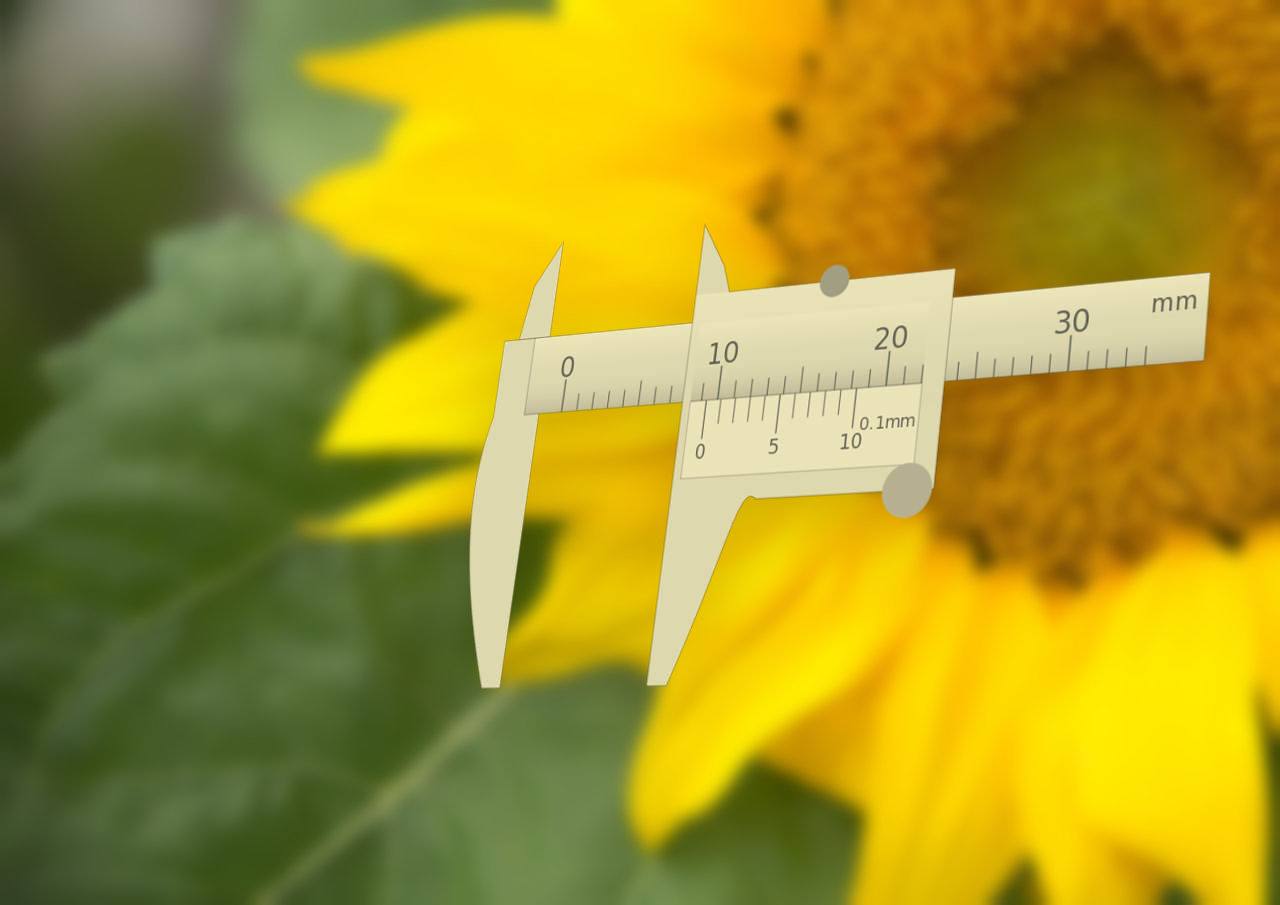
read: 9.3; mm
